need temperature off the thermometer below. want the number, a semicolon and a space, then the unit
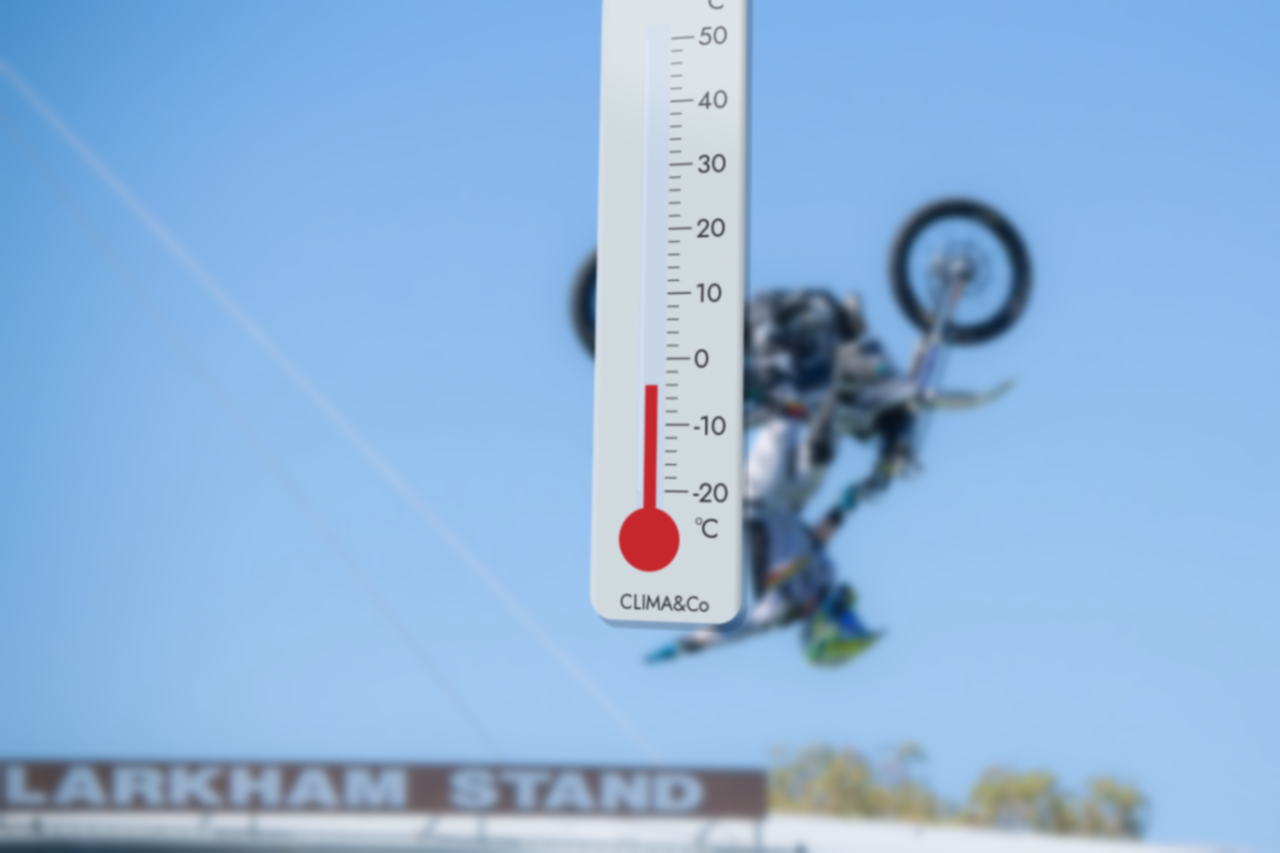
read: -4; °C
